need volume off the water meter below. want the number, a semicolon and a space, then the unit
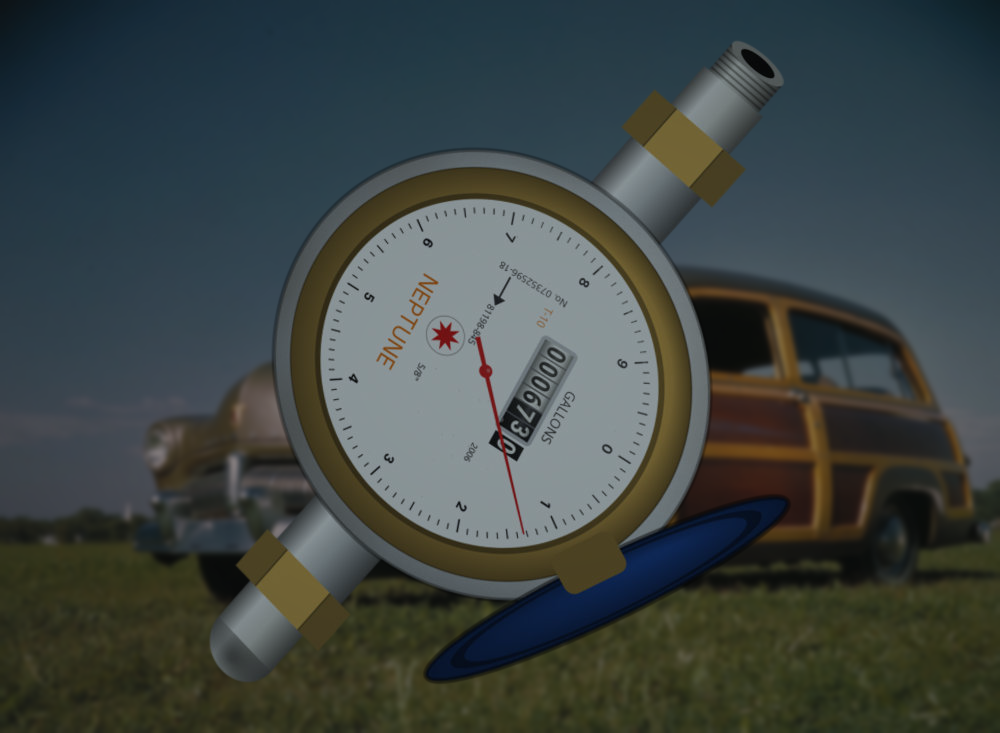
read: 6731.3; gal
